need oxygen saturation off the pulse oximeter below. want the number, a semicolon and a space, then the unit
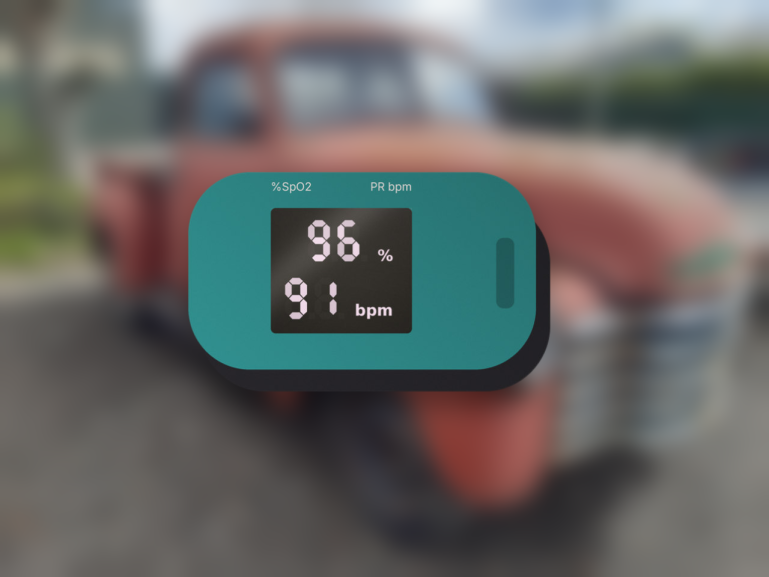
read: 96; %
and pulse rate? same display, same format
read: 91; bpm
